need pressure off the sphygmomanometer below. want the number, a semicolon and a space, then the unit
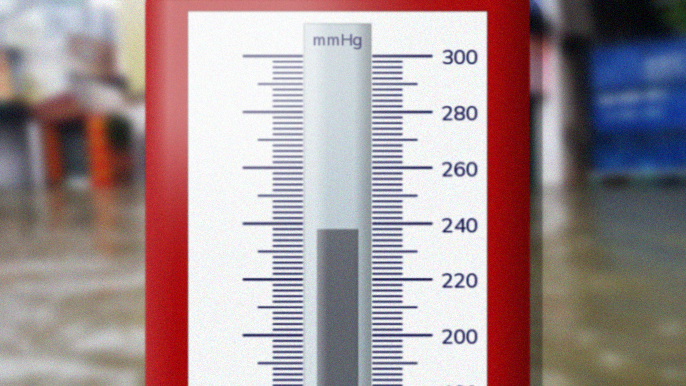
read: 238; mmHg
